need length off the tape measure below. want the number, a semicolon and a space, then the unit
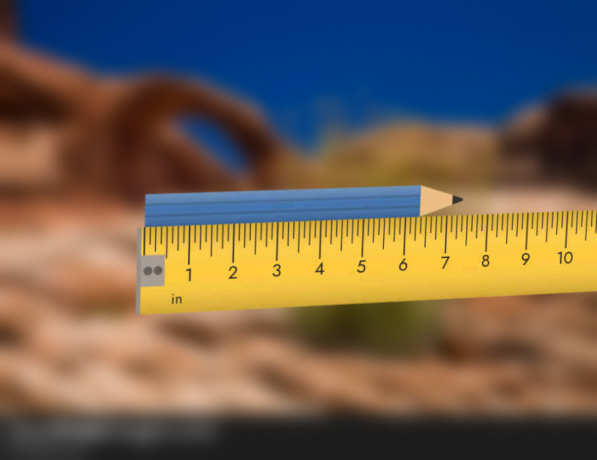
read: 7.375; in
